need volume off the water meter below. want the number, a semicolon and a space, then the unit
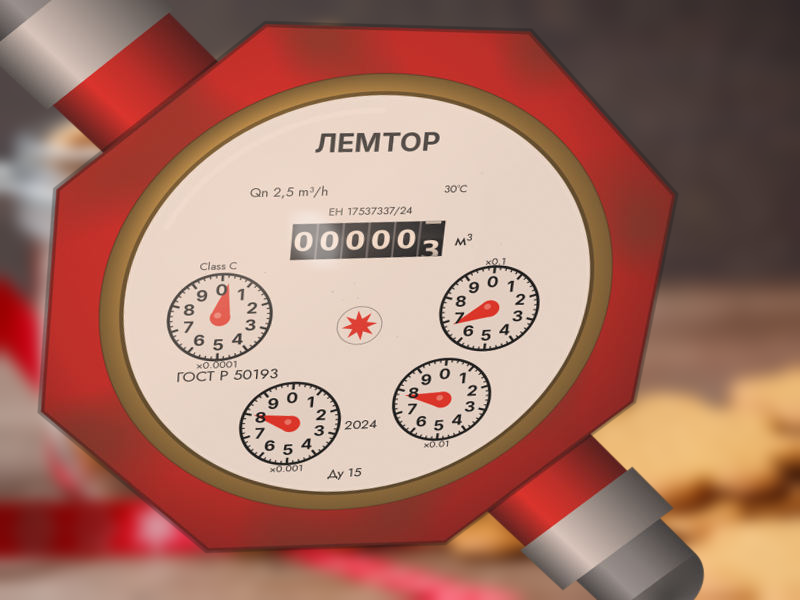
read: 2.6780; m³
